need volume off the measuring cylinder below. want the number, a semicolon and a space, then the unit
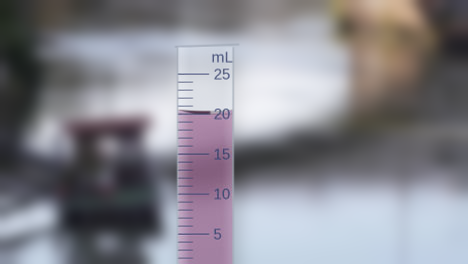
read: 20; mL
